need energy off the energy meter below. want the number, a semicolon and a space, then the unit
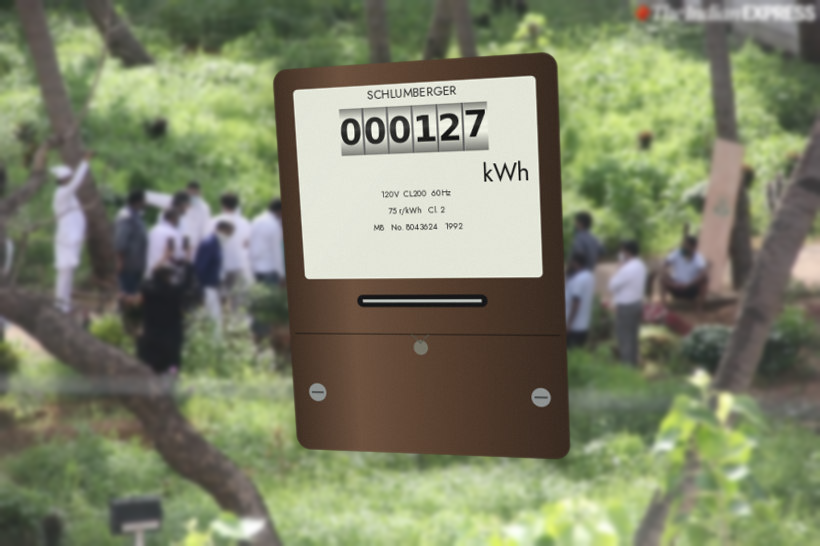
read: 127; kWh
